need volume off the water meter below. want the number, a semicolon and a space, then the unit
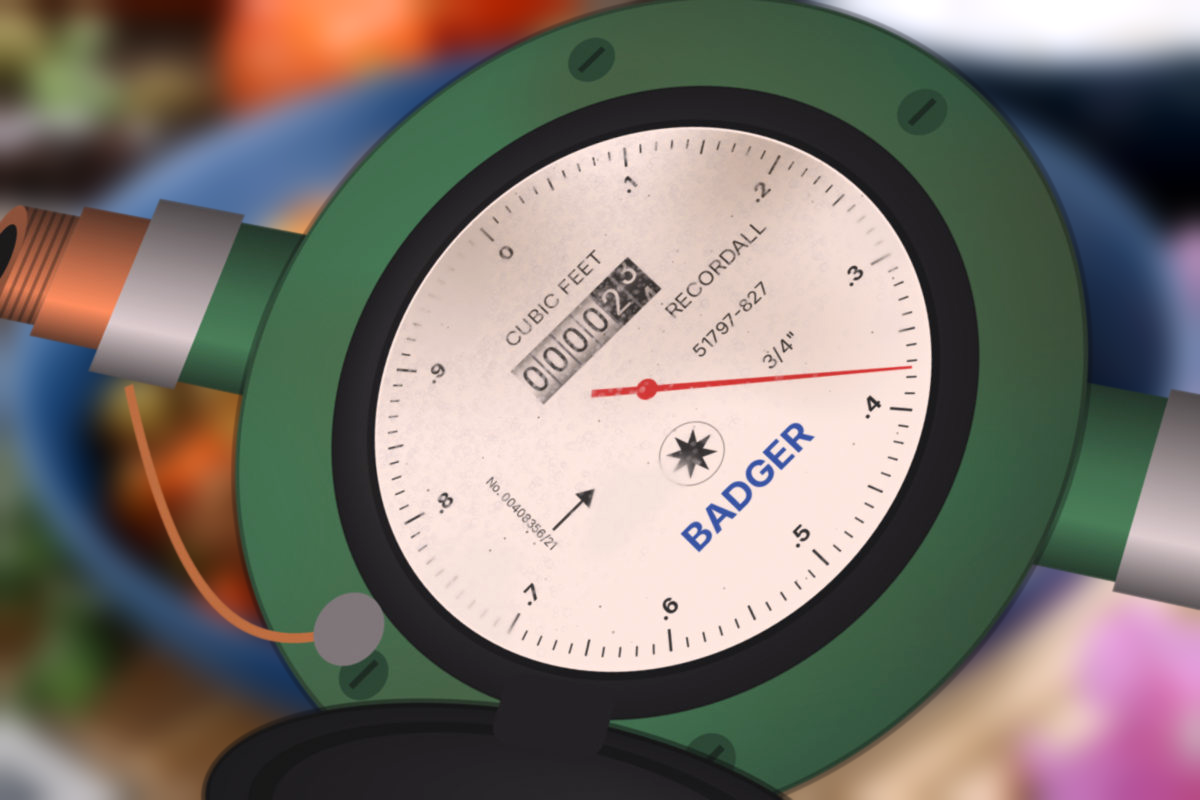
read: 23.37; ft³
